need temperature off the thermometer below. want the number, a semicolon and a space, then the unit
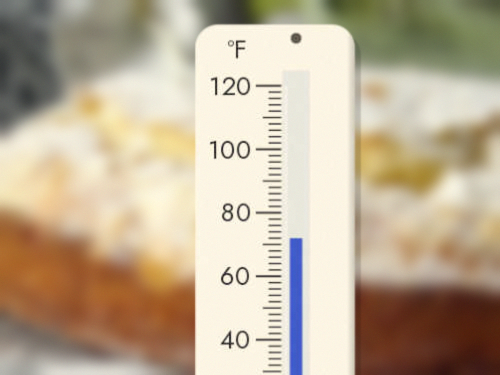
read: 72; °F
